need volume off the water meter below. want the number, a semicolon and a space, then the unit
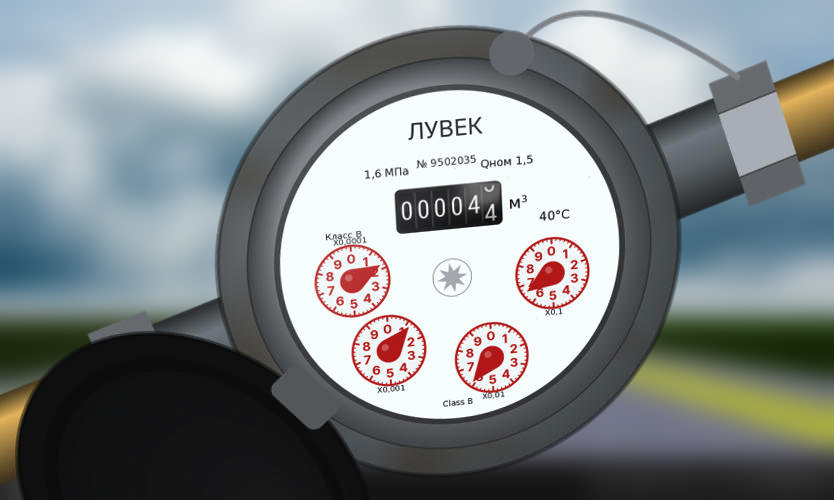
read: 43.6611; m³
